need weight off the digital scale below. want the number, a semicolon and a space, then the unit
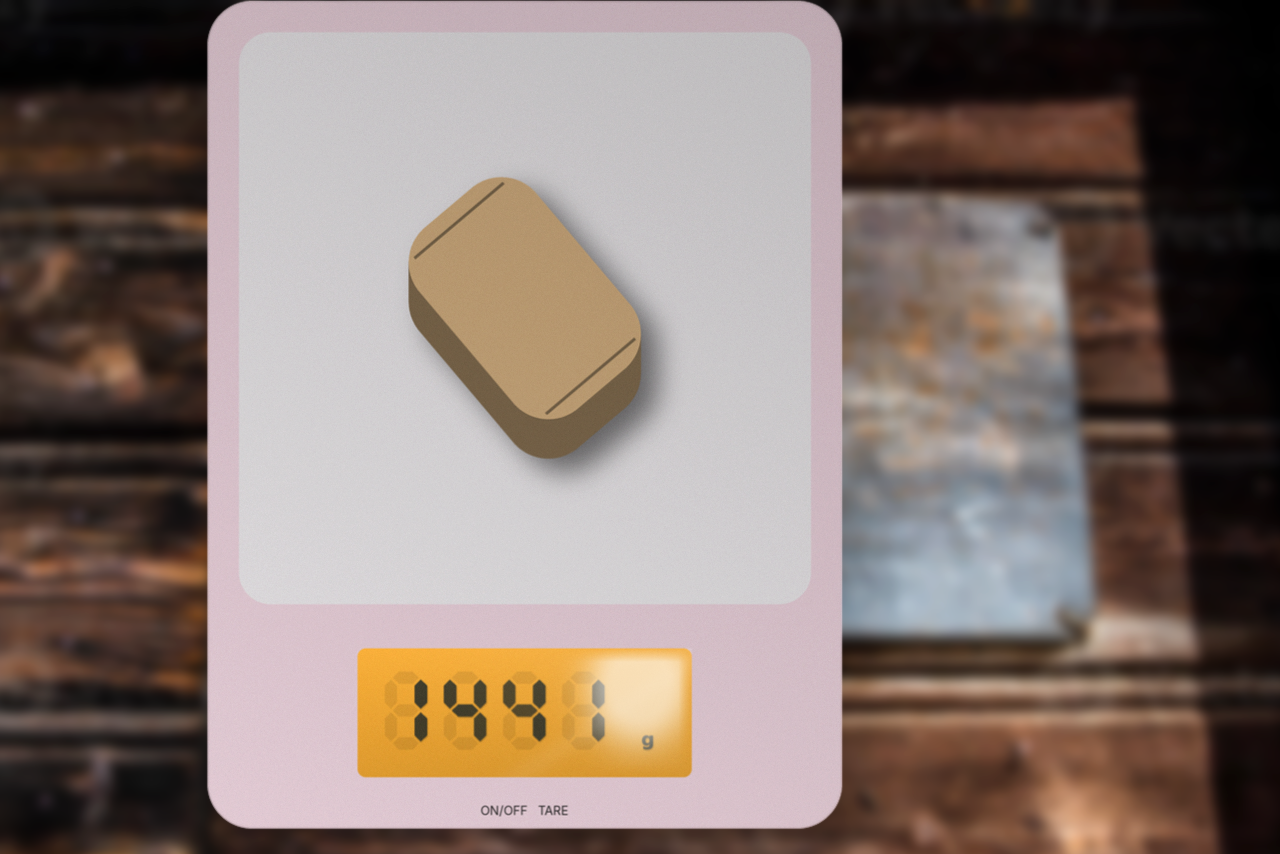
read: 1441; g
